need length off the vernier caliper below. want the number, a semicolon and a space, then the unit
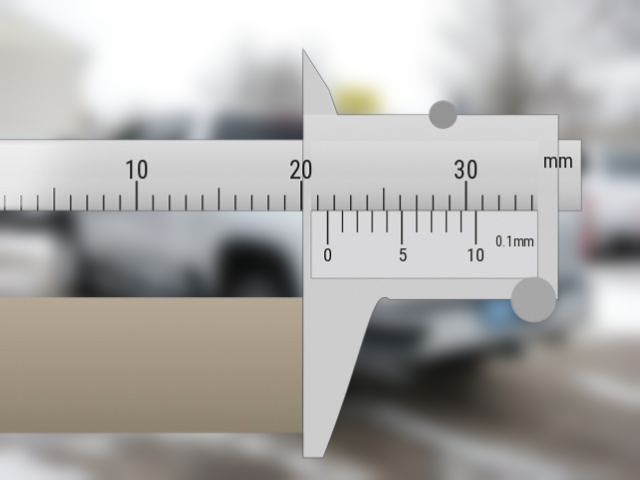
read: 21.6; mm
